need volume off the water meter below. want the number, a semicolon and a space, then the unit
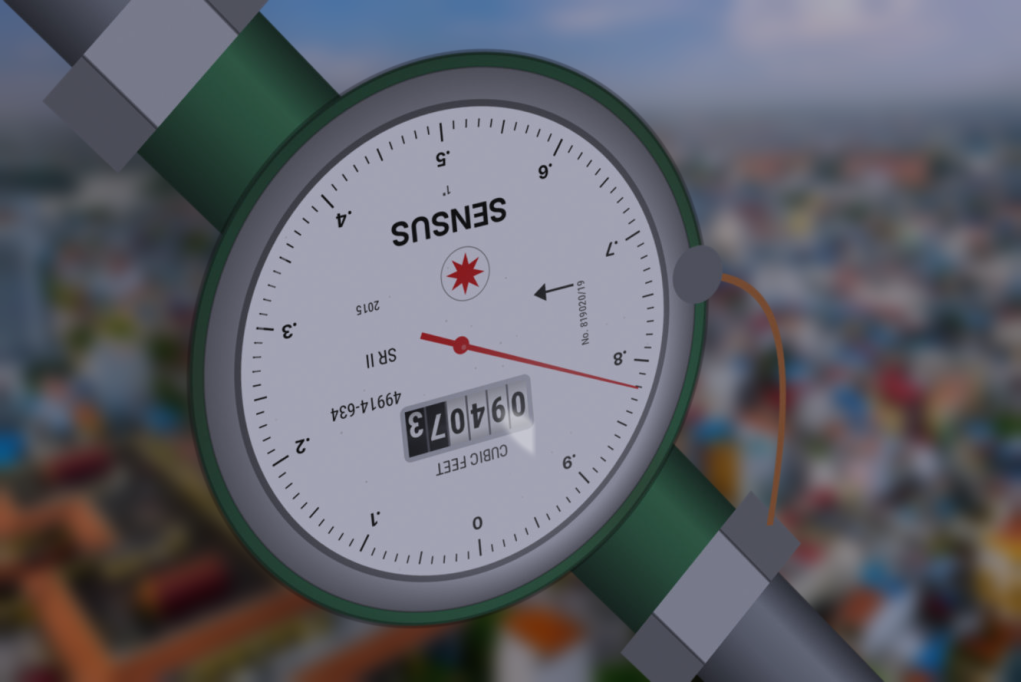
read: 94072.82; ft³
